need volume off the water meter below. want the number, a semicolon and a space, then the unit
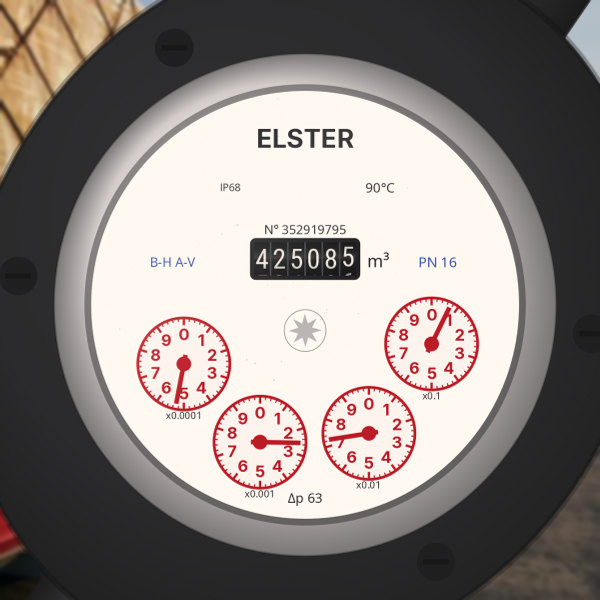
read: 425085.0725; m³
